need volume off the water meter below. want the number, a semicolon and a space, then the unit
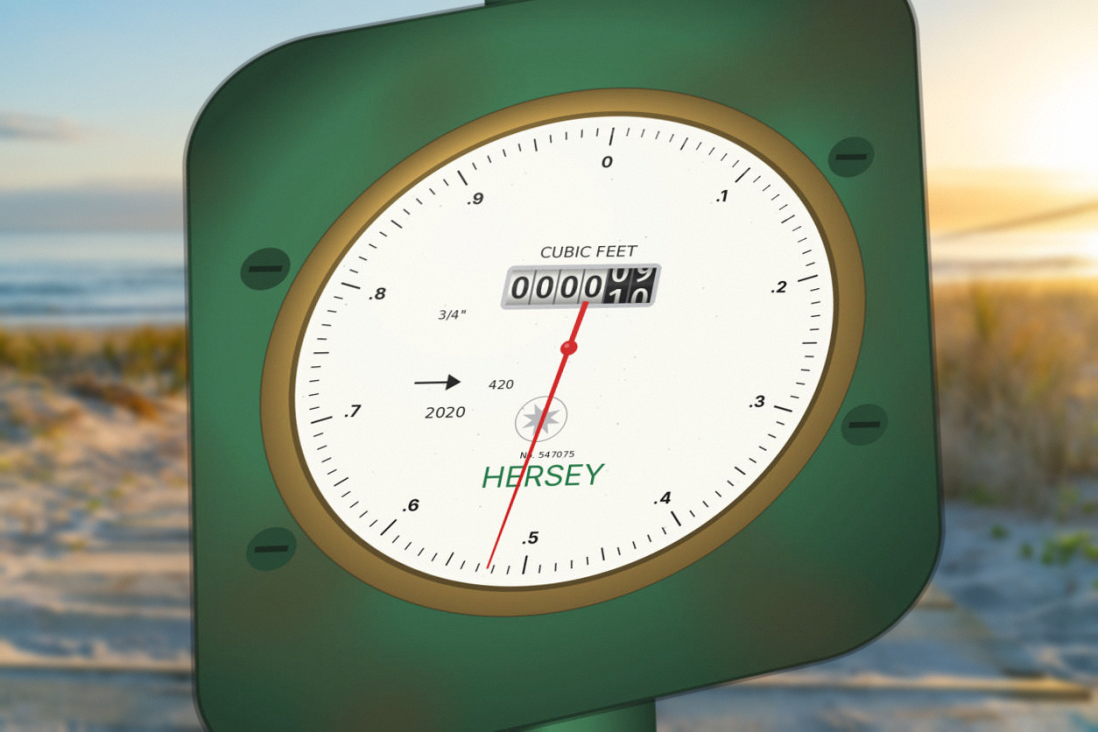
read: 9.52; ft³
